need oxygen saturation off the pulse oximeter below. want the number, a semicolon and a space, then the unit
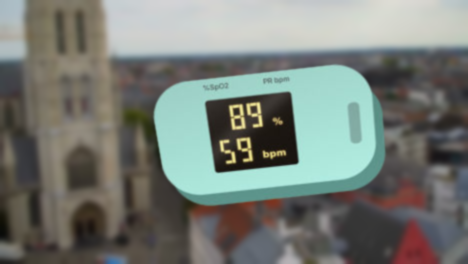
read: 89; %
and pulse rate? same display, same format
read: 59; bpm
